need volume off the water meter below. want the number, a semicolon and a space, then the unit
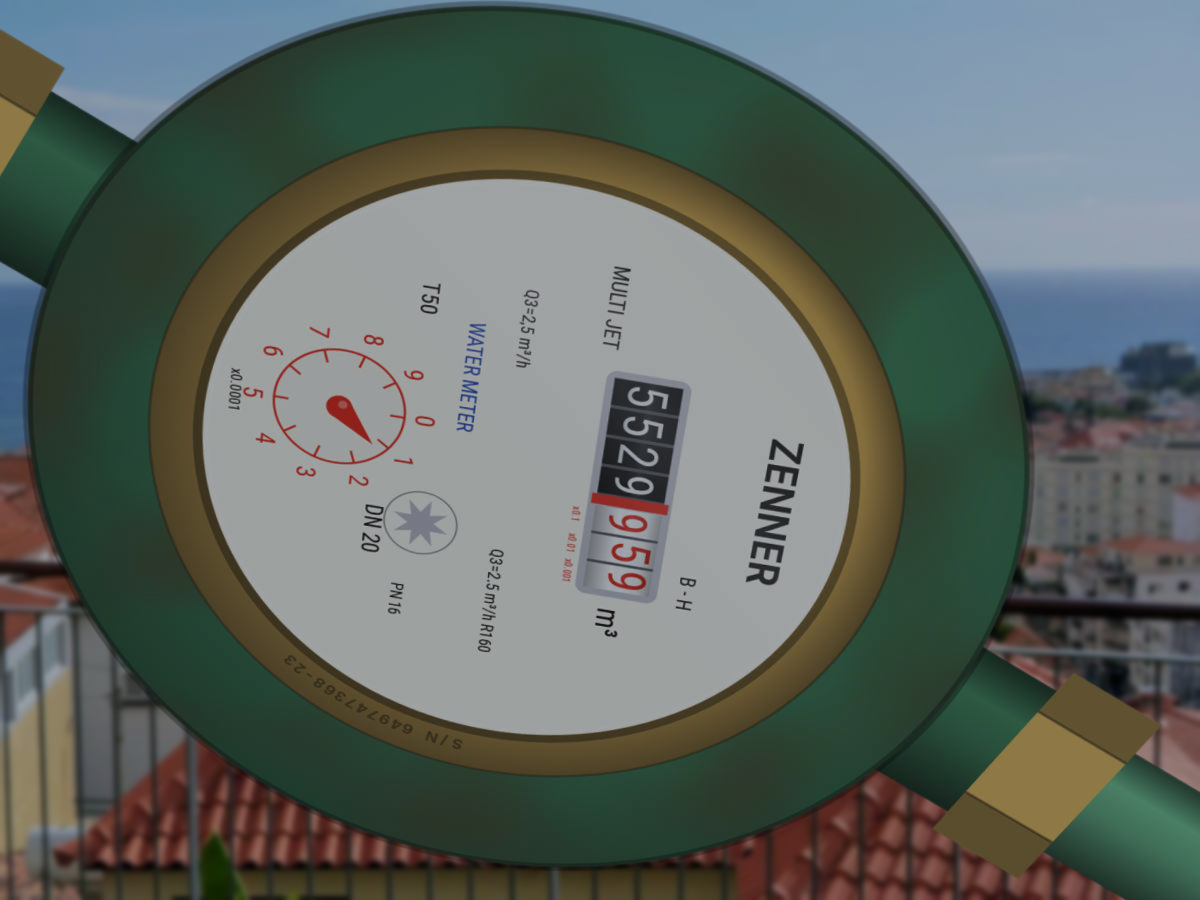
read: 5529.9591; m³
